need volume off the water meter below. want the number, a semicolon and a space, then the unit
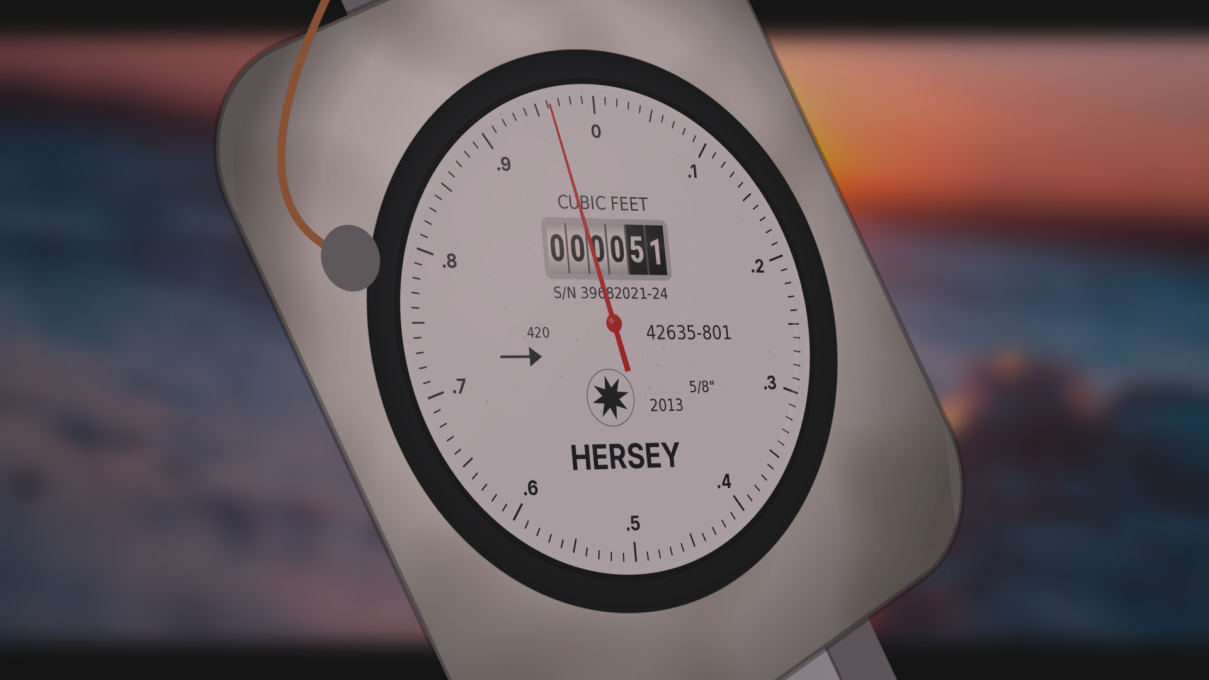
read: 50.96; ft³
